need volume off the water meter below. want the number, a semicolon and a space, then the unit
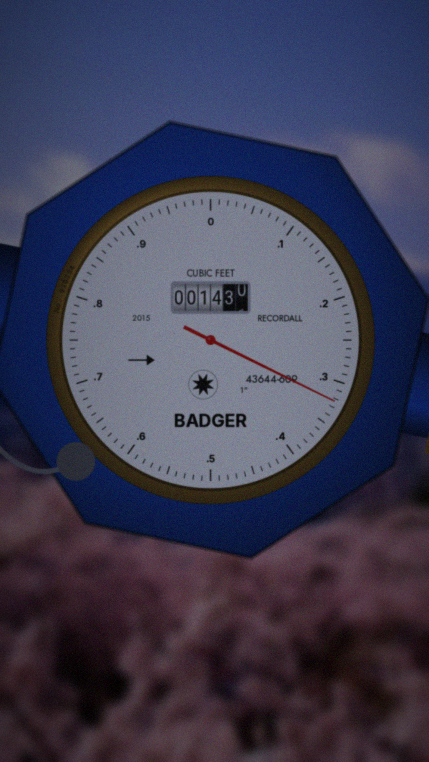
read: 1430.32; ft³
